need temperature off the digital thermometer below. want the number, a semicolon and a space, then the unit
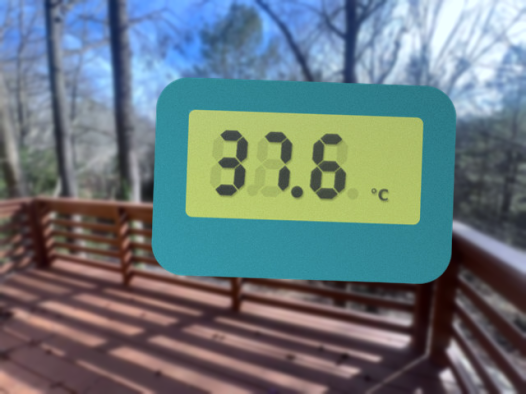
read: 37.6; °C
